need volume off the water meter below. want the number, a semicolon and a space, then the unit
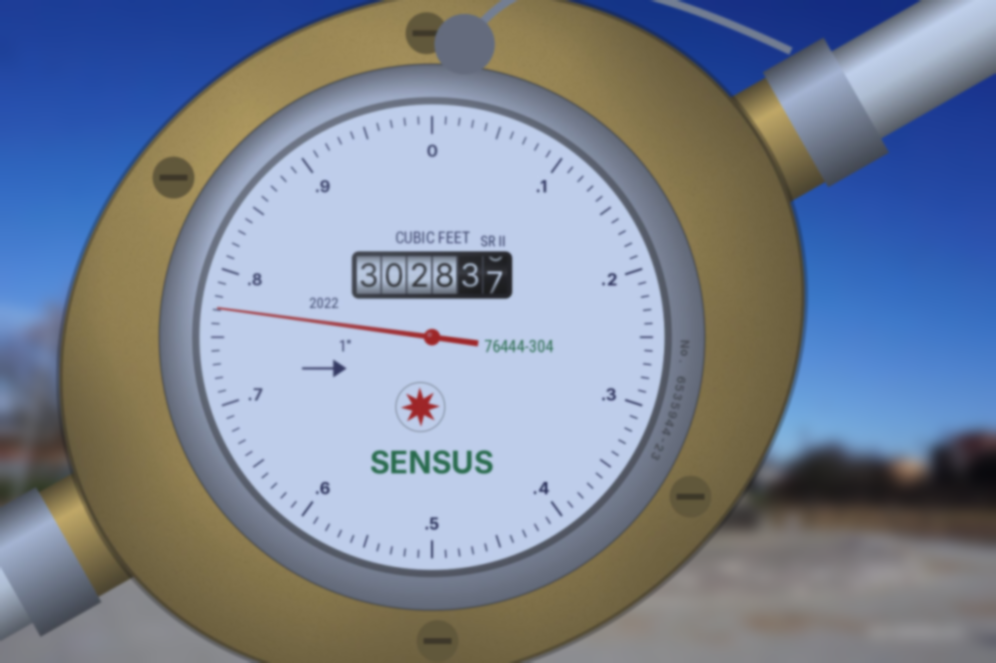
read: 302836.77; ft³
